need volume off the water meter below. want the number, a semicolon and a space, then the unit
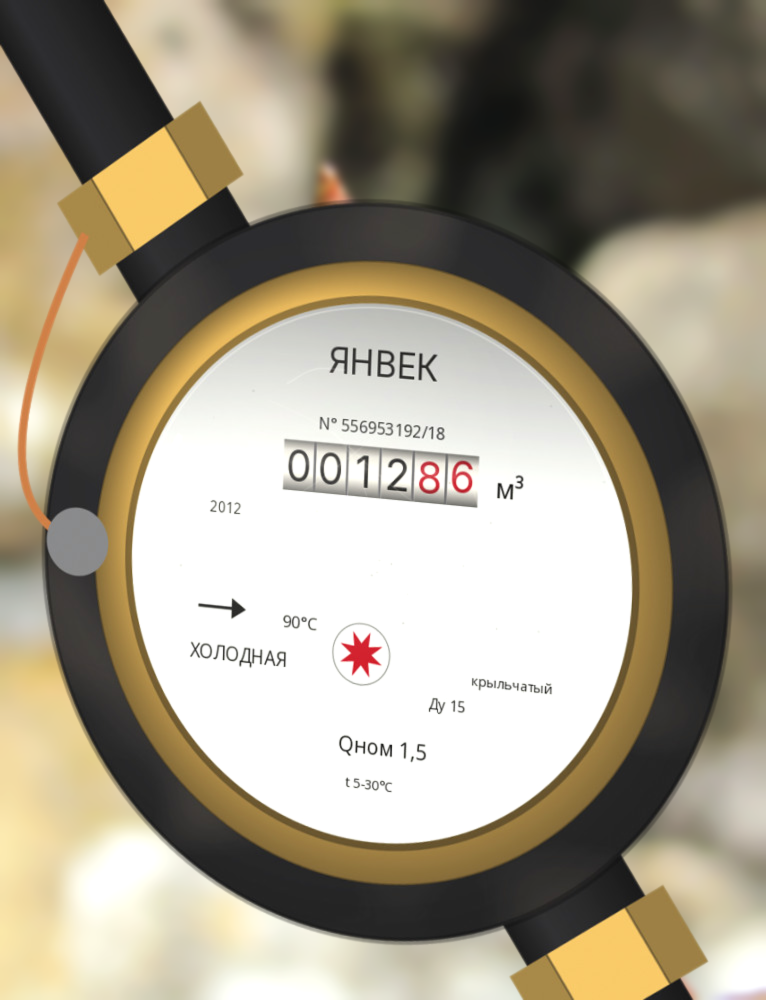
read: 12.86; m³
